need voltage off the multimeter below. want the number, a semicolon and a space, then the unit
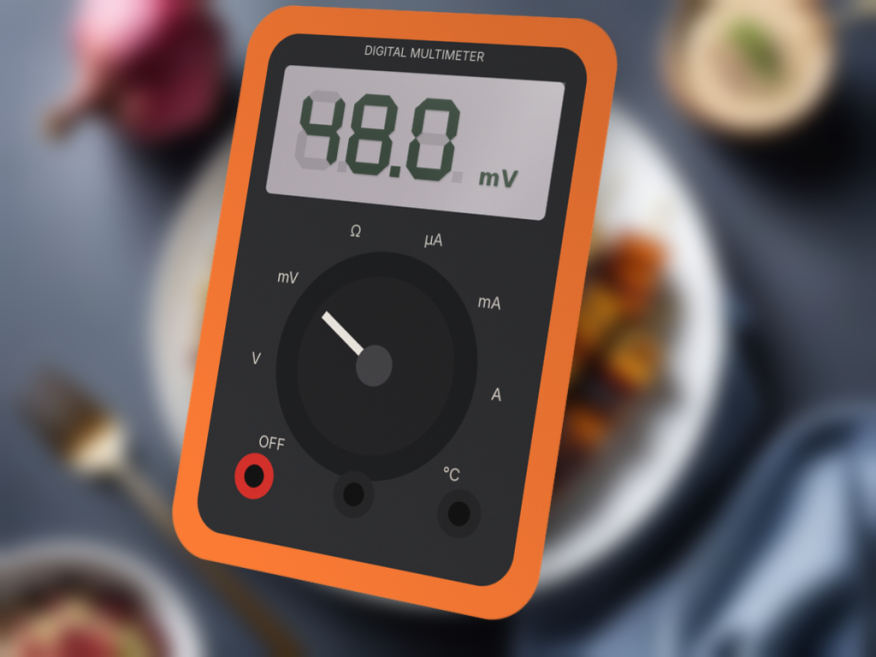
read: 48.0; mV
